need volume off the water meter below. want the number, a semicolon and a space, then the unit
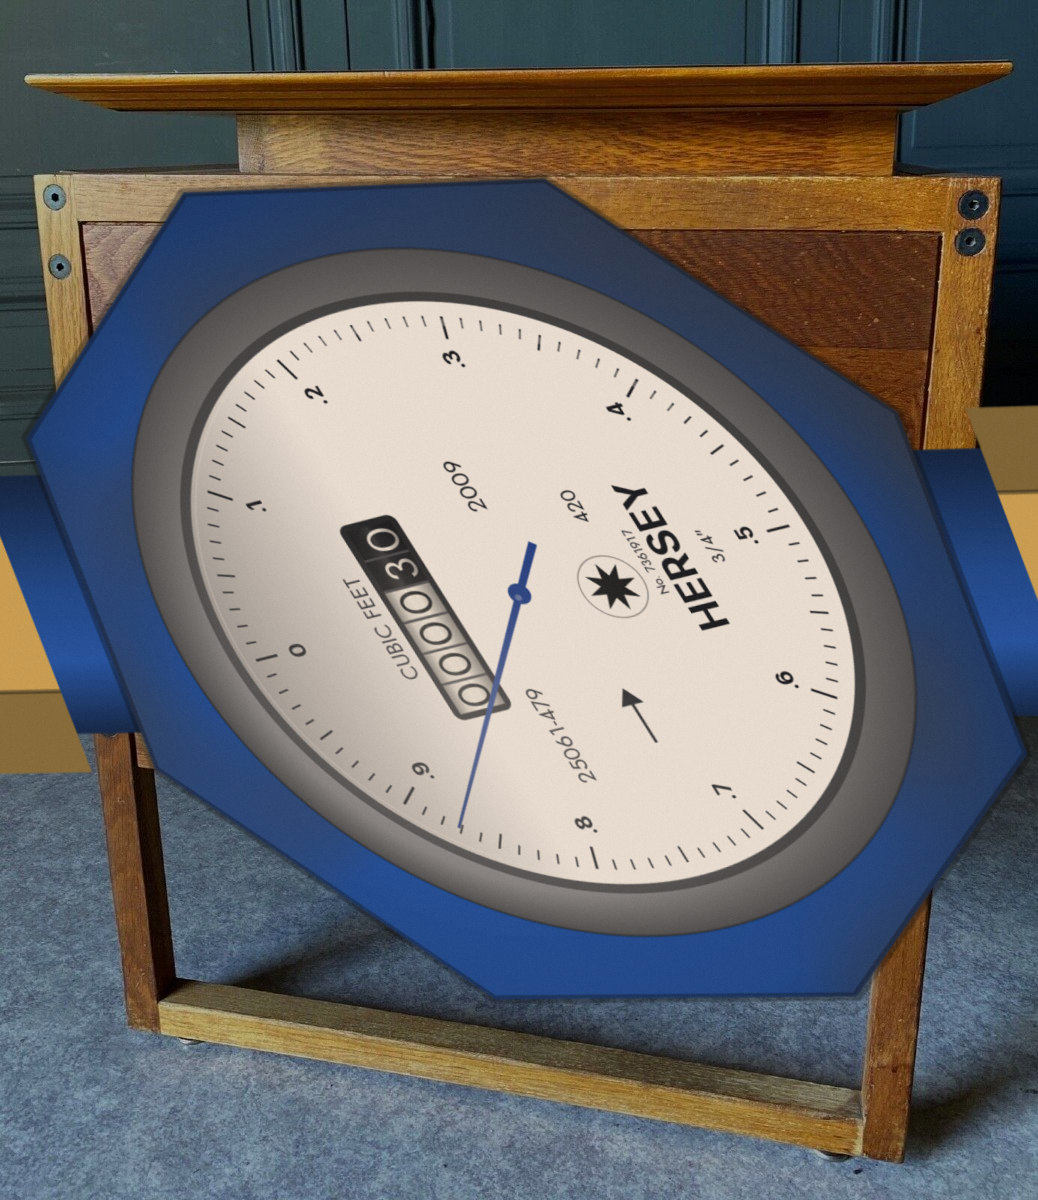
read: 29.87; ft³
